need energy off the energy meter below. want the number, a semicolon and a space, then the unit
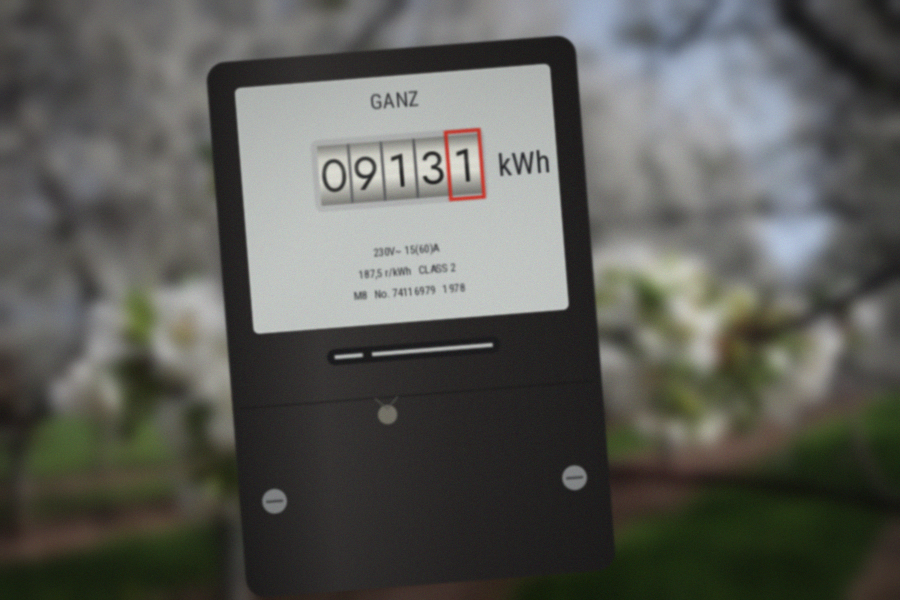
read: 913.1; kWh
